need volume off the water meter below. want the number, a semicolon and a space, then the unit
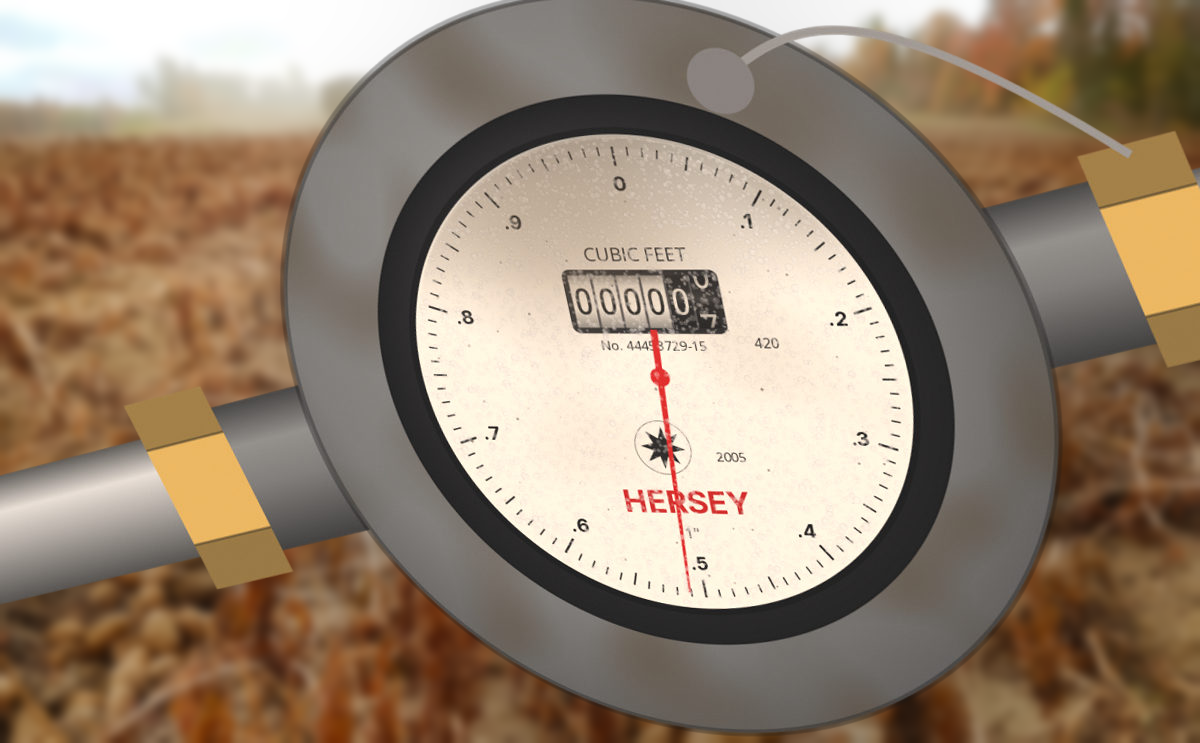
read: 6.51; ft³
